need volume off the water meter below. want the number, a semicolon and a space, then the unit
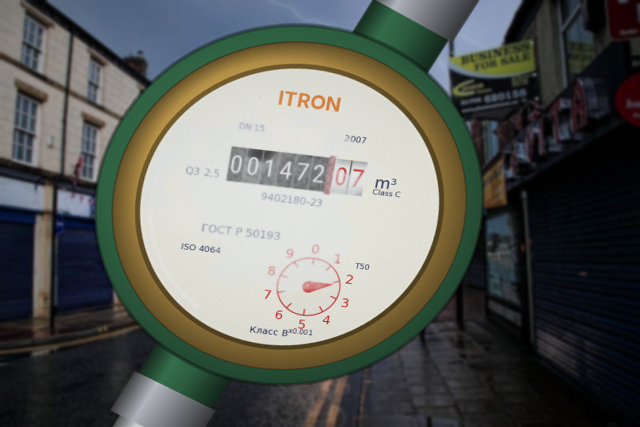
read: 1472.072; m³
